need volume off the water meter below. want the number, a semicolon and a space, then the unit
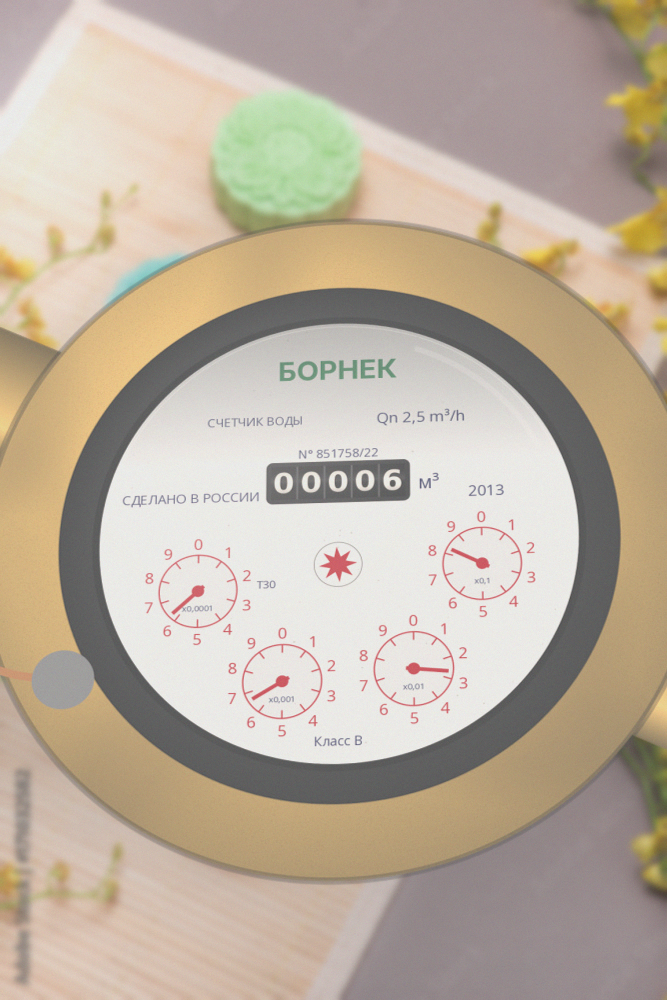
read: 6.8266; m³
